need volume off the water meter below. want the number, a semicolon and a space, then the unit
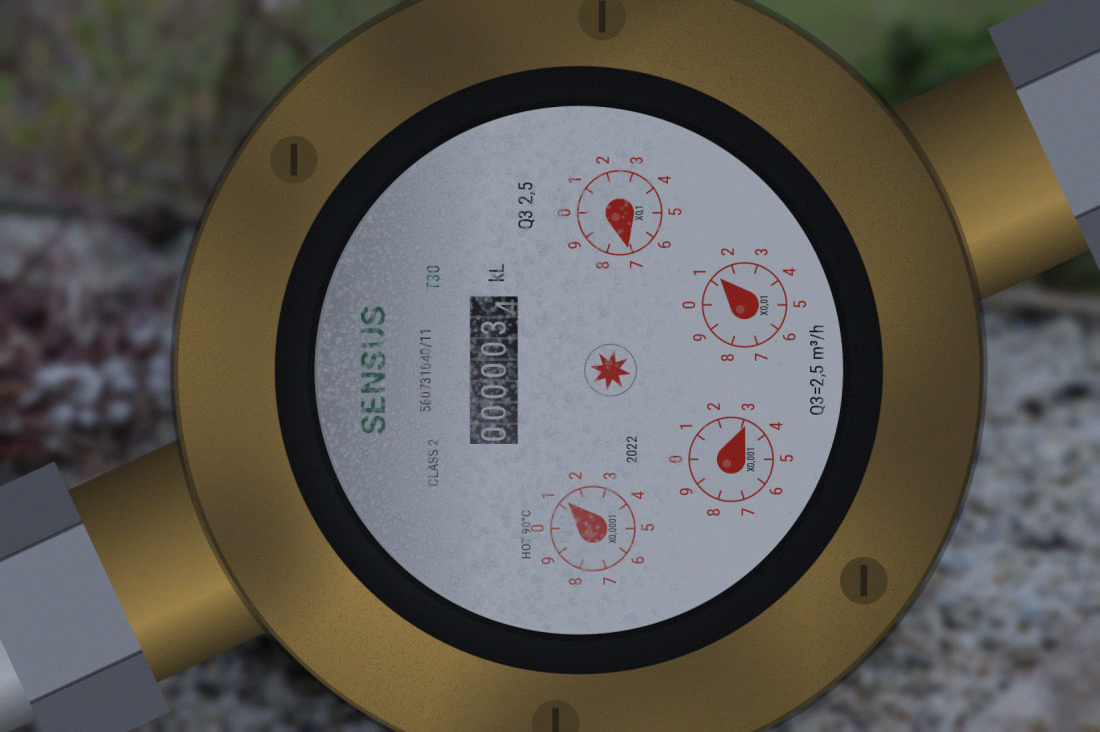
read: 33.7131; kL
